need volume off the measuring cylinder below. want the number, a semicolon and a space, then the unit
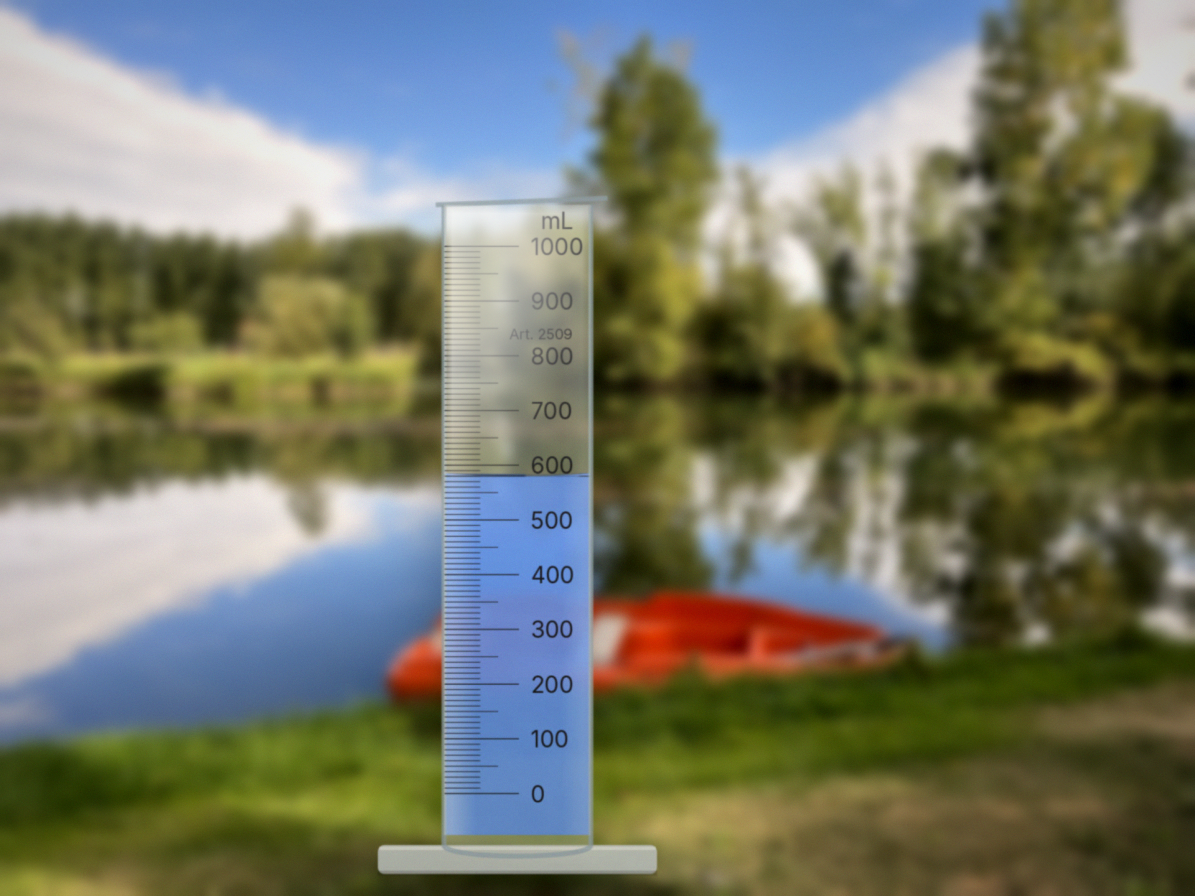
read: 580; mL
